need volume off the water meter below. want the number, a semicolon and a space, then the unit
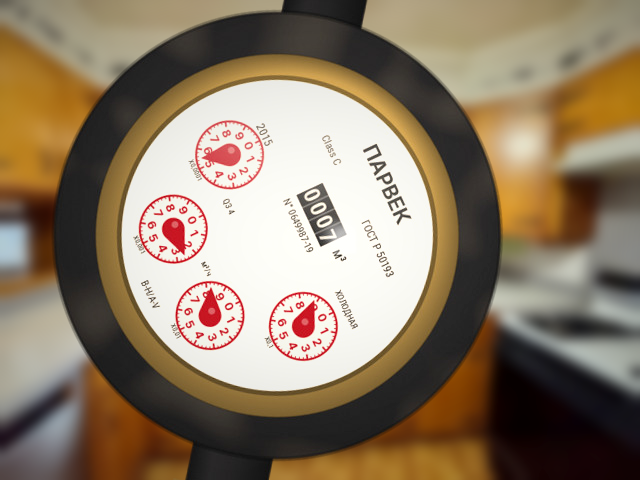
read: 6.8825; m³
